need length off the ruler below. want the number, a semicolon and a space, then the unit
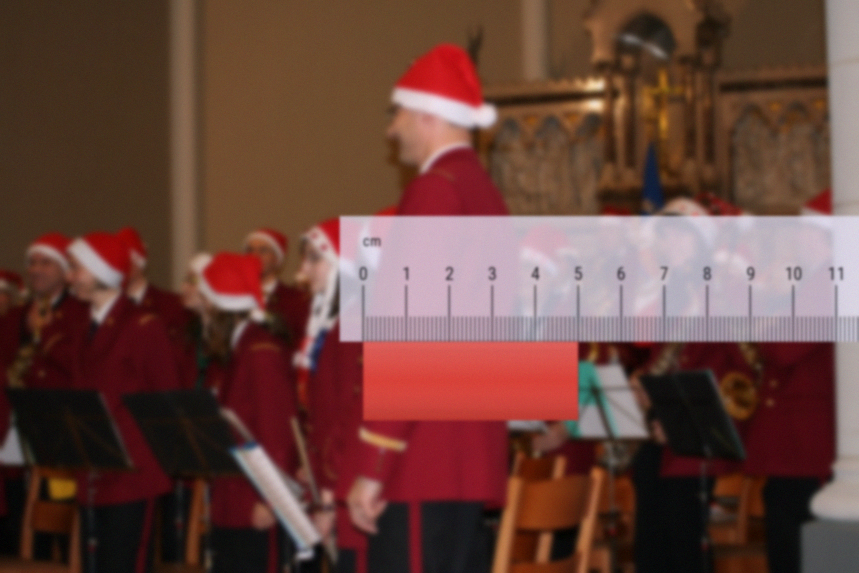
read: 5; cm
